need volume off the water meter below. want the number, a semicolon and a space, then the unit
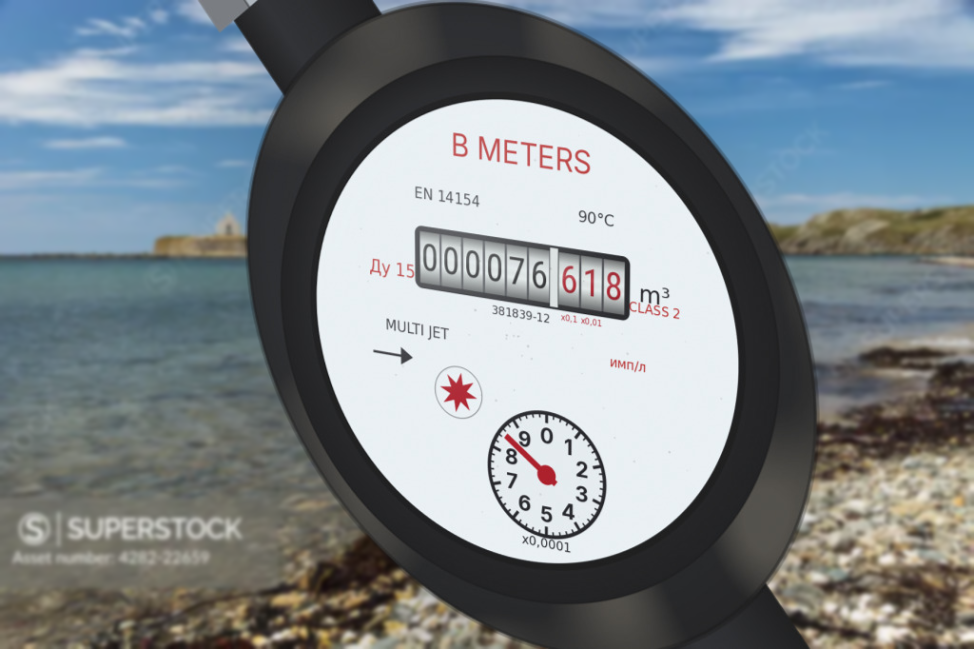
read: 76.6188; m³
